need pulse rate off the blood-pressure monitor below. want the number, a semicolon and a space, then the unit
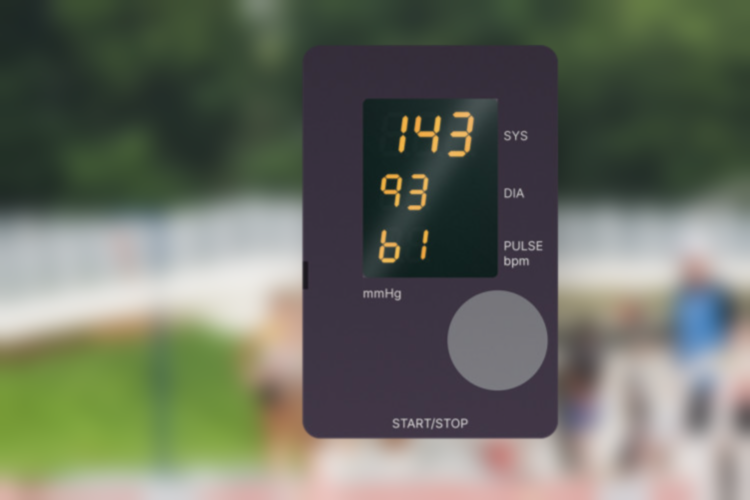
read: 61; bpm
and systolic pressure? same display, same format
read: 143; mmHg
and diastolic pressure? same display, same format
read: 93; mmHg
